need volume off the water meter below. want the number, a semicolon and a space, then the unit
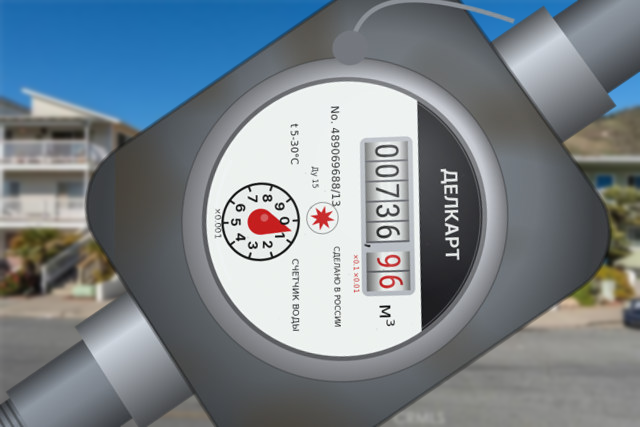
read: 736.960; m³
